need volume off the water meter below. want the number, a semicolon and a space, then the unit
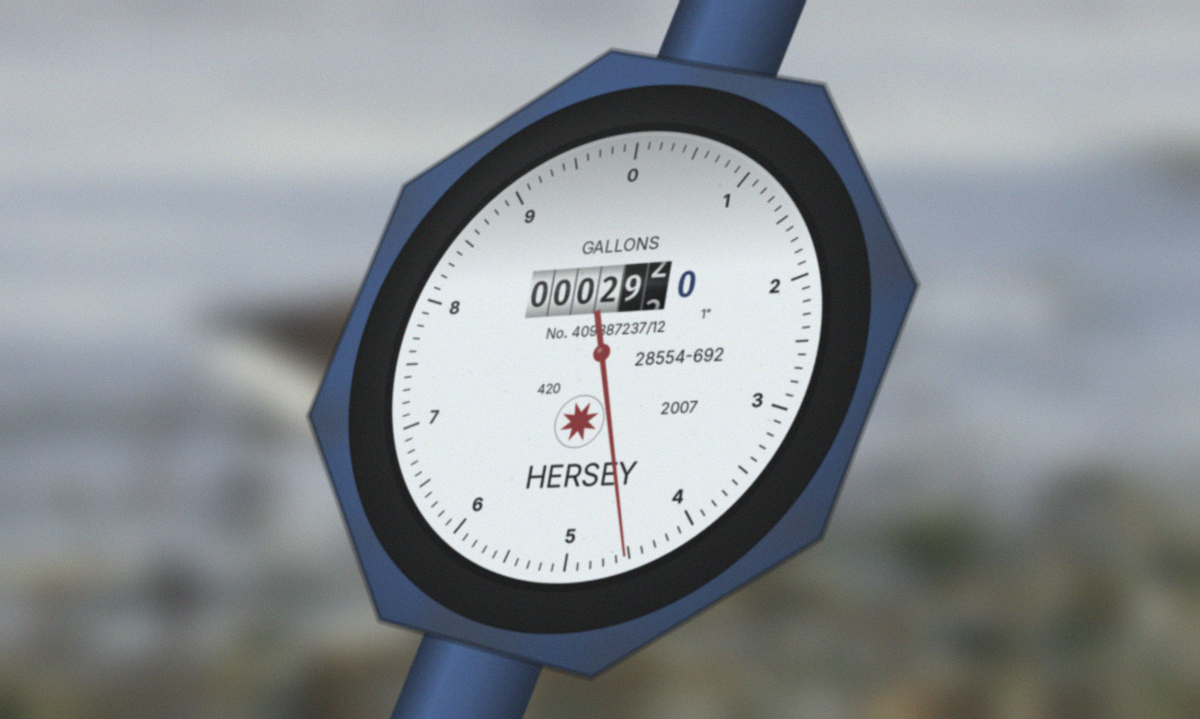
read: 2924.5; gal
